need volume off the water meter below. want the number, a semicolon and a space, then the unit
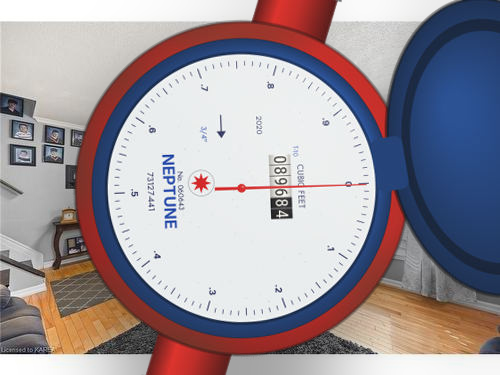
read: 89684.00; ft³
